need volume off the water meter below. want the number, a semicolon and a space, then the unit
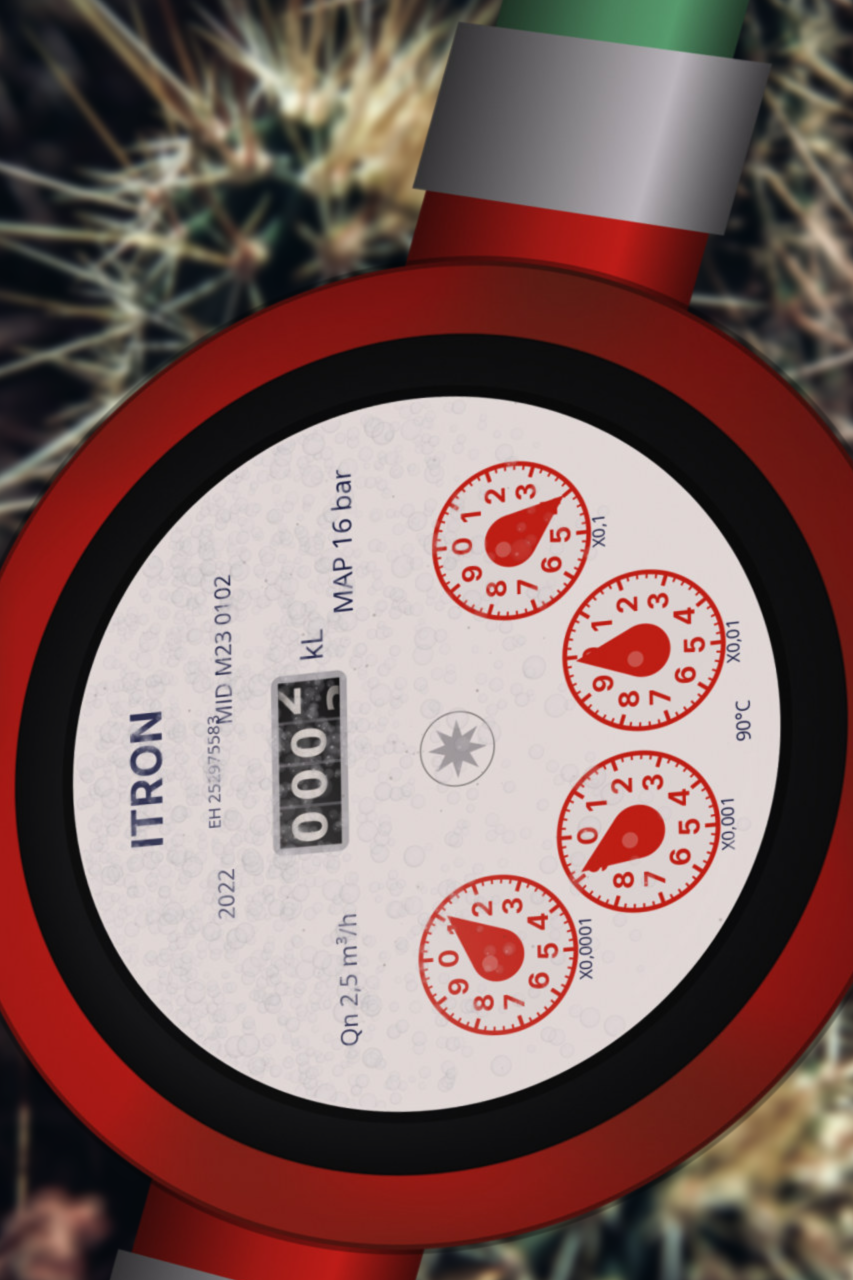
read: 2.3991; kL
